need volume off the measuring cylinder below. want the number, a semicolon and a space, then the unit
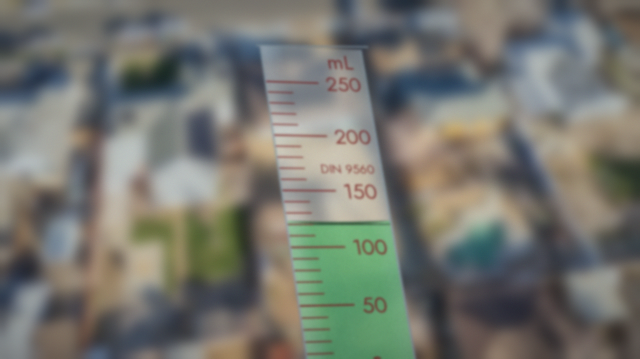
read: 120; mL
